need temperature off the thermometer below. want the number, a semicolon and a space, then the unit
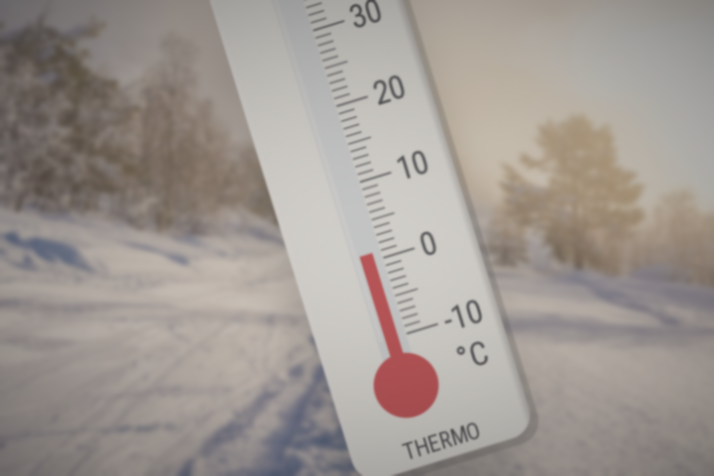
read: 1; °C
